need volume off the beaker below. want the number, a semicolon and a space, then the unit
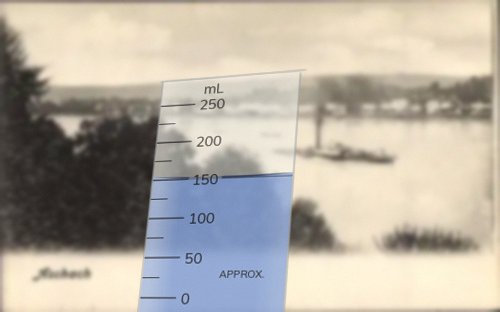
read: 150; mL
